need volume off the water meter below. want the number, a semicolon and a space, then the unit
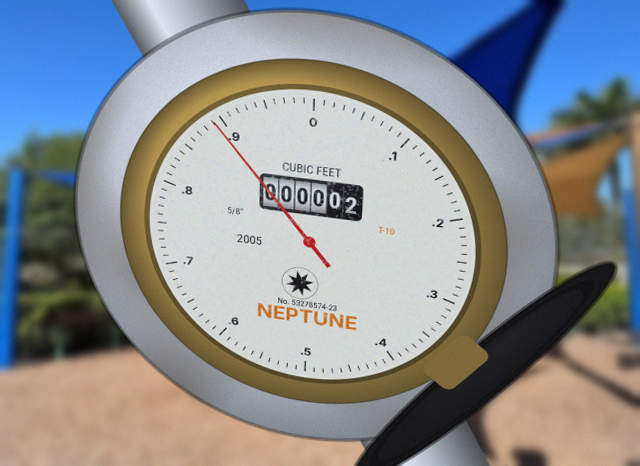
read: 1.89; ft³
